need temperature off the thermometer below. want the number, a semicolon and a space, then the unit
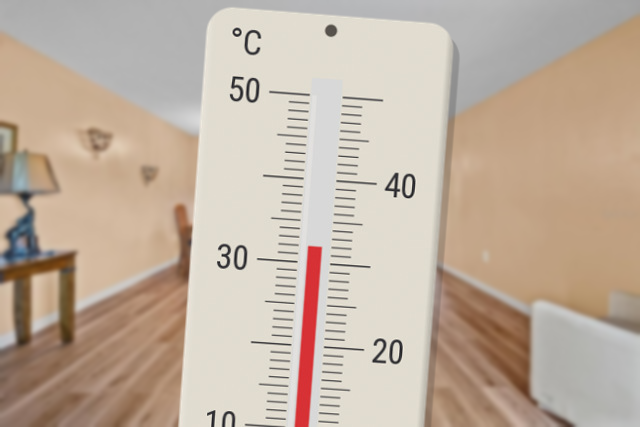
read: 32; °C
